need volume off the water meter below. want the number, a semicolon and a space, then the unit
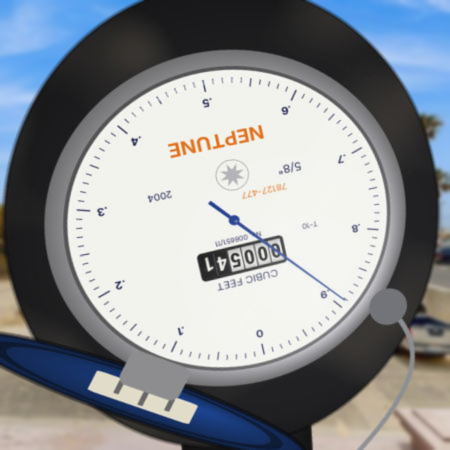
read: 540.89; ft³
